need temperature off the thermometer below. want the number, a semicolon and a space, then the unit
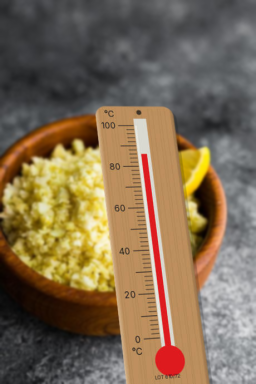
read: 86; °C
